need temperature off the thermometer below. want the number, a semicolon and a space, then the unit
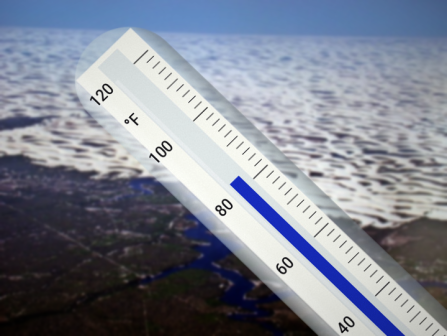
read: 83; °F
